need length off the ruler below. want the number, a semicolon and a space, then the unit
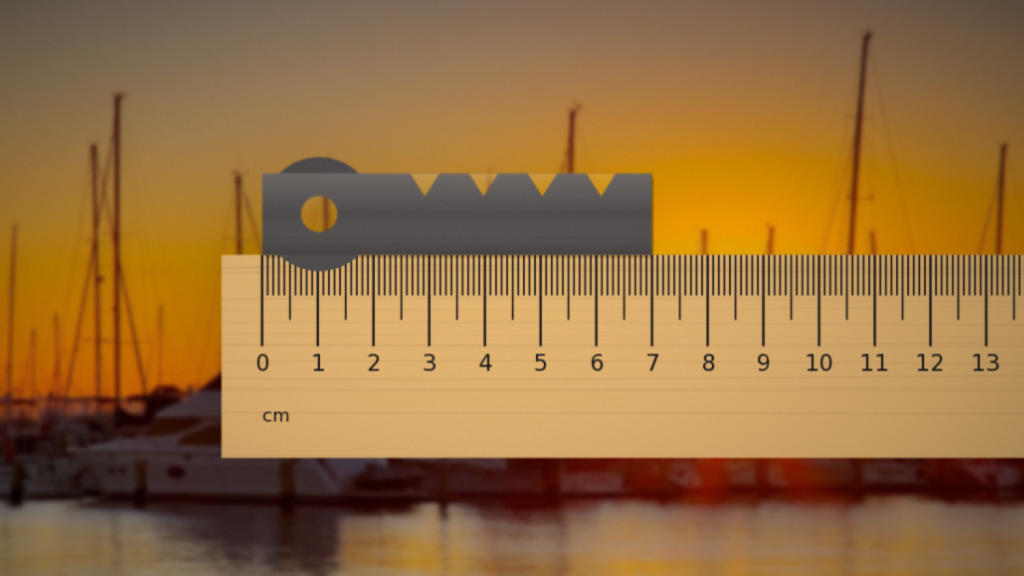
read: 7; cm
